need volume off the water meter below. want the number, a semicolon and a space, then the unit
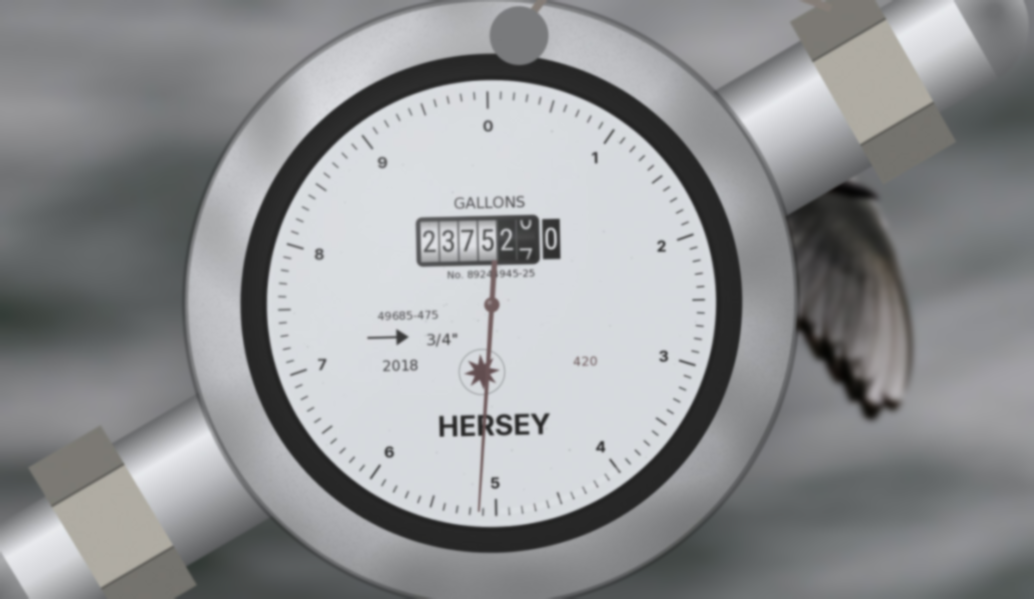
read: 2375265.1; gal
